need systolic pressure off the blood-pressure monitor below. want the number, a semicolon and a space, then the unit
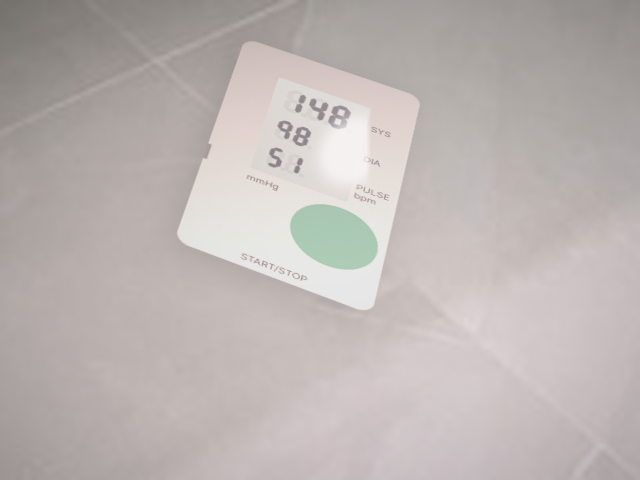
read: 148; mmHg
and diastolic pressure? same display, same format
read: 98; mmHg
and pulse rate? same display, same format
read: 51; bpm
